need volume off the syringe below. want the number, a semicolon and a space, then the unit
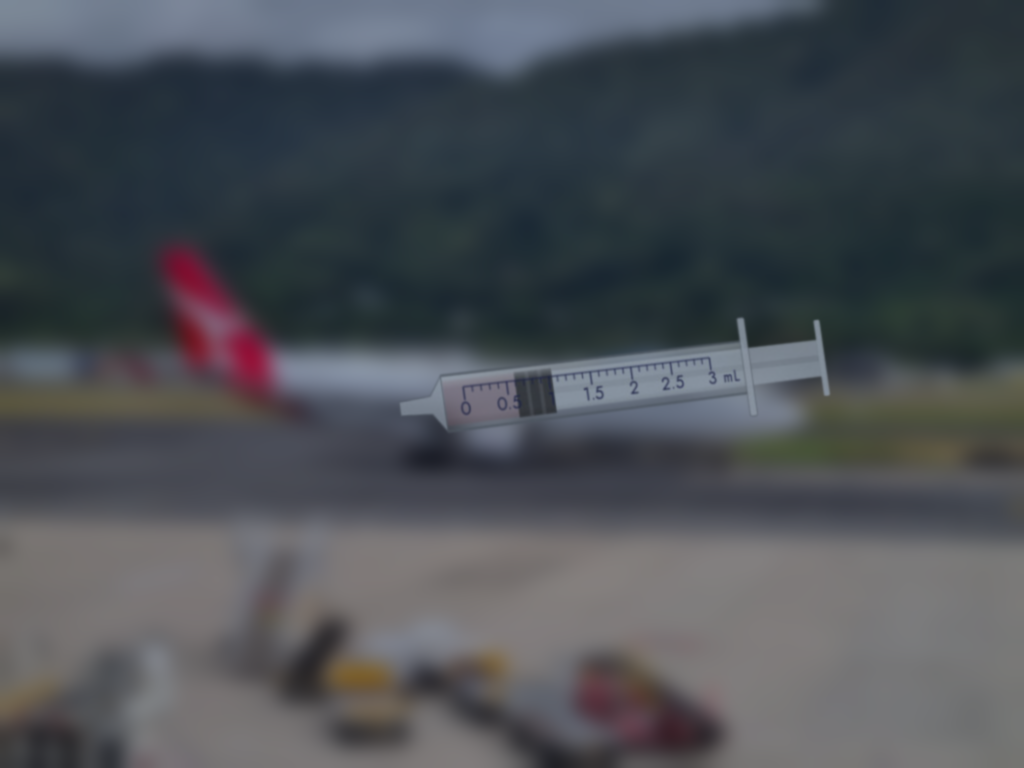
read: 0.6; mL
